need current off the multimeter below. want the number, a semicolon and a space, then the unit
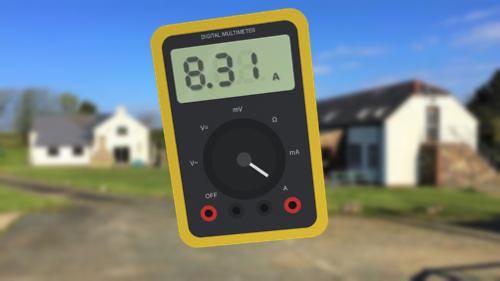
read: 8.31; A
